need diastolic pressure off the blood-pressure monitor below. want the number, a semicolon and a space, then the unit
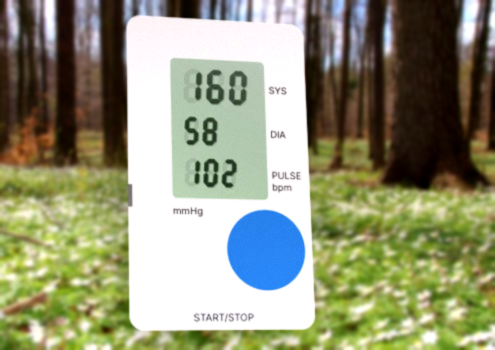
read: 58; mmHg
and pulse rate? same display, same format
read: 102; bpm
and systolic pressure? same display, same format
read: 160; mmHg
